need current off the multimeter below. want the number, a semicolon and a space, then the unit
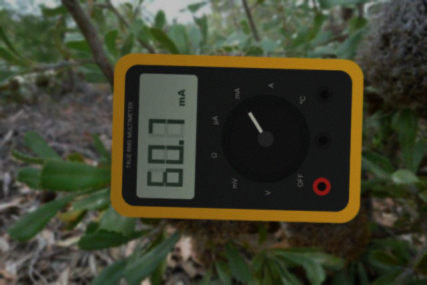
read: 60.7; mA
